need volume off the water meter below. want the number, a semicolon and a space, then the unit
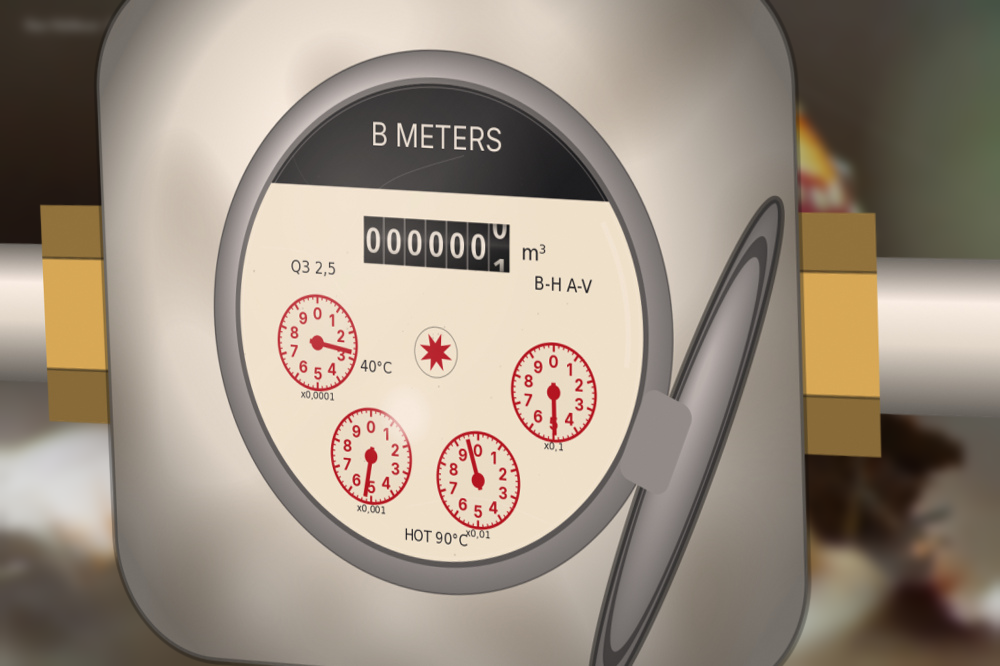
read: 0.4952; m³
